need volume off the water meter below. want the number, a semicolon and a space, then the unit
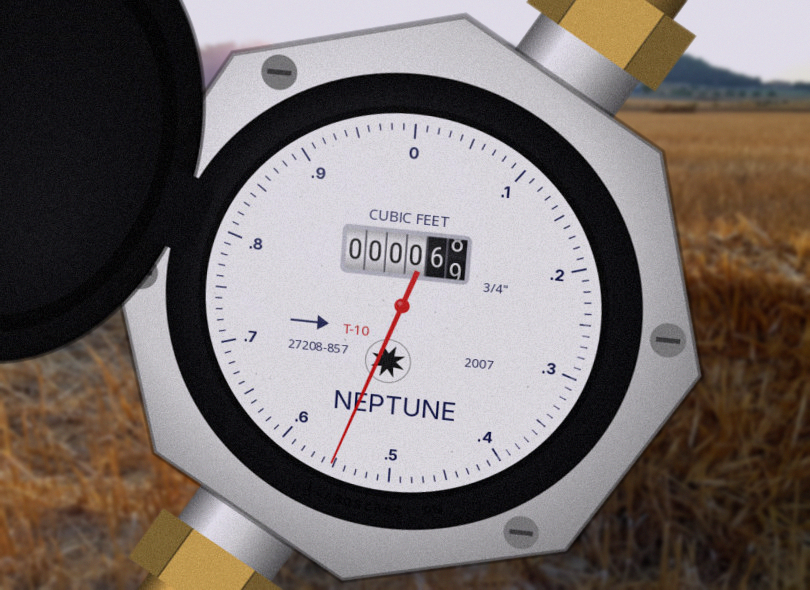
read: 68.55; ft³
